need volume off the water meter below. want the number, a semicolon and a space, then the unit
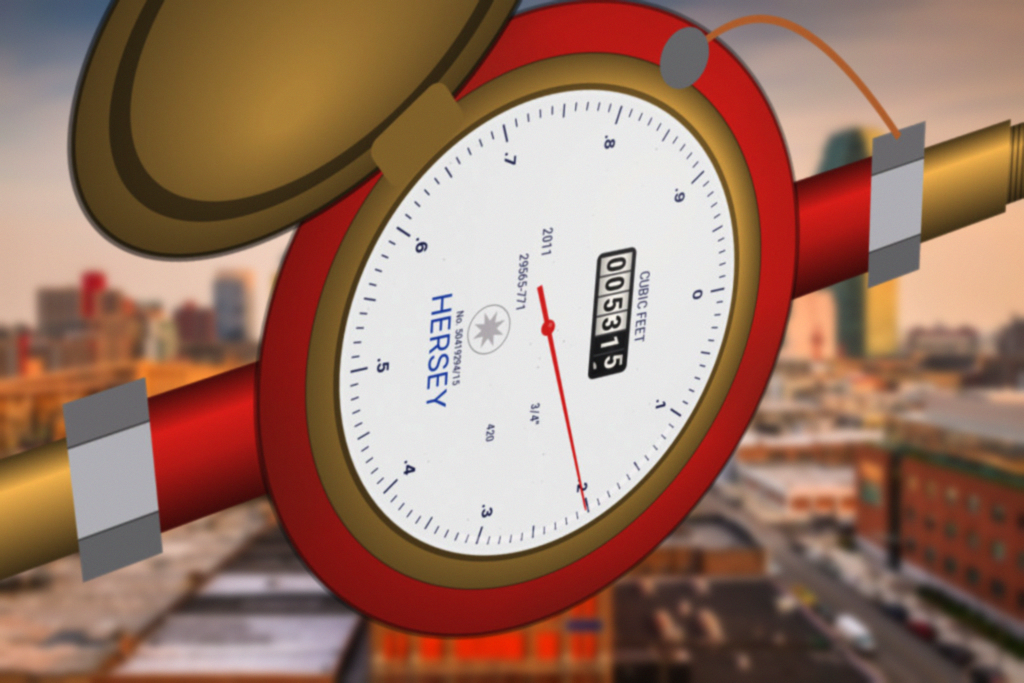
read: 5315.20; ft³
